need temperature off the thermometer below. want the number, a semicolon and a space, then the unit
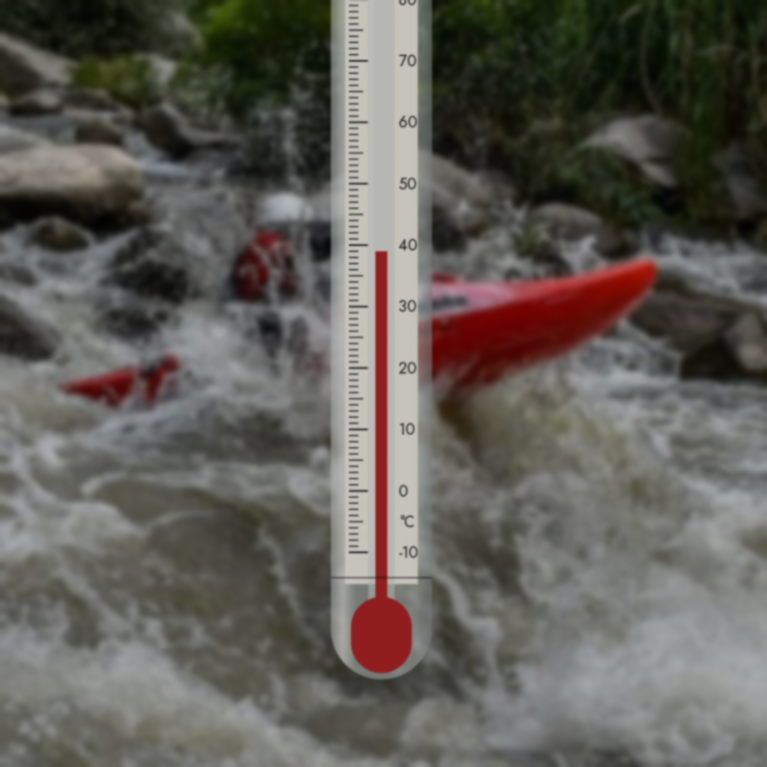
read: 39; °C
